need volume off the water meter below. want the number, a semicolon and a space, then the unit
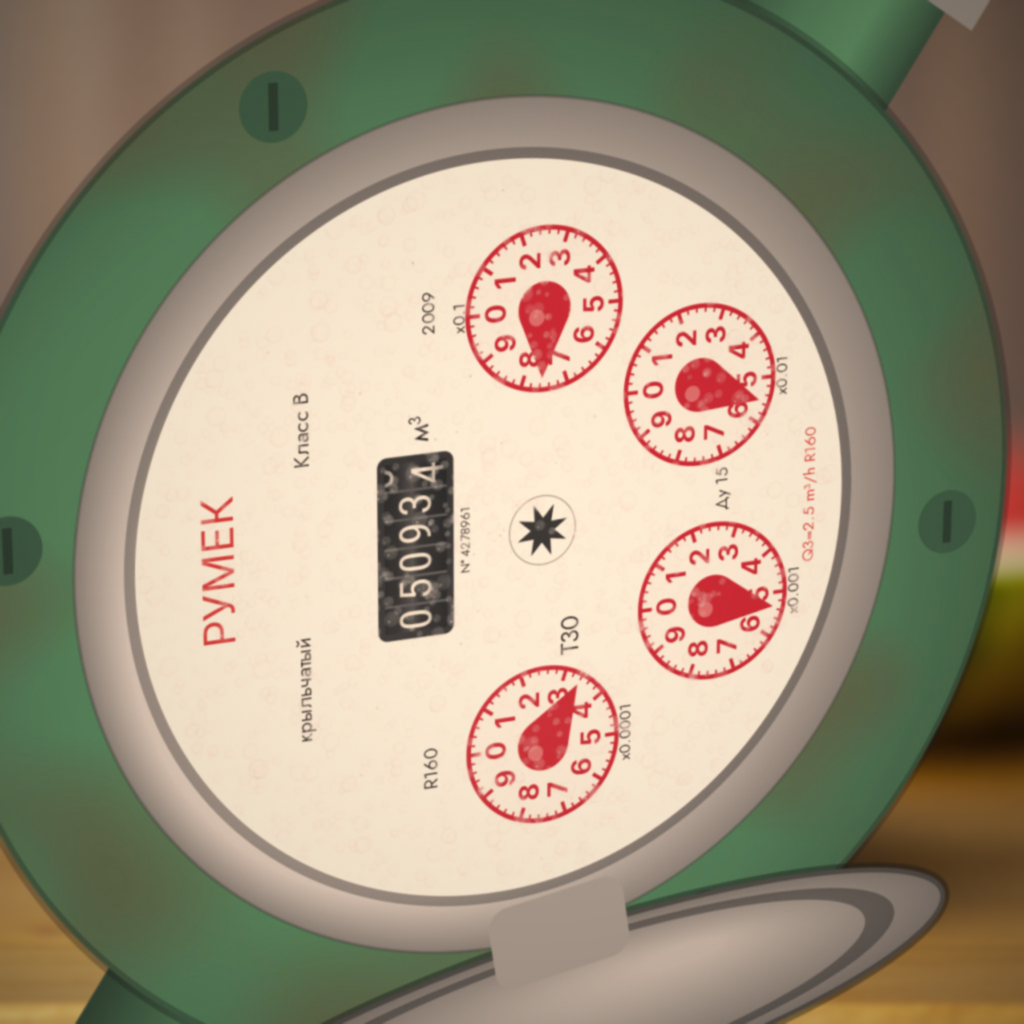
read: 50933.7553; m³
